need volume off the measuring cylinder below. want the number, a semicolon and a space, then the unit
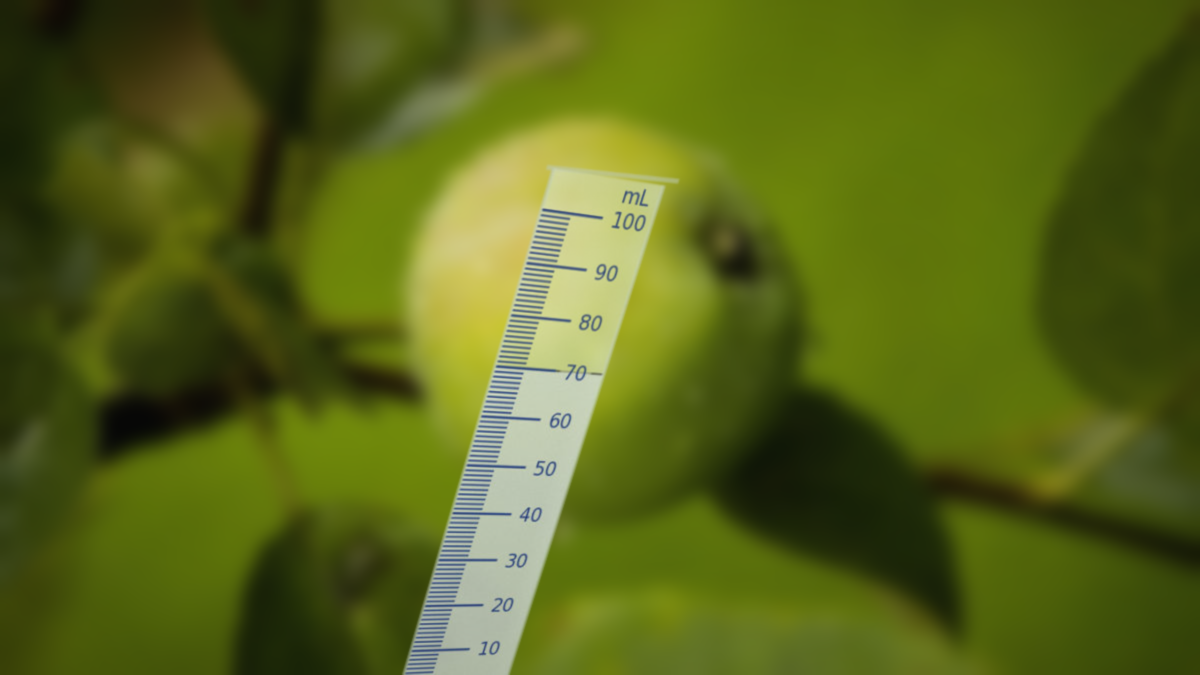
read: 70; mL
